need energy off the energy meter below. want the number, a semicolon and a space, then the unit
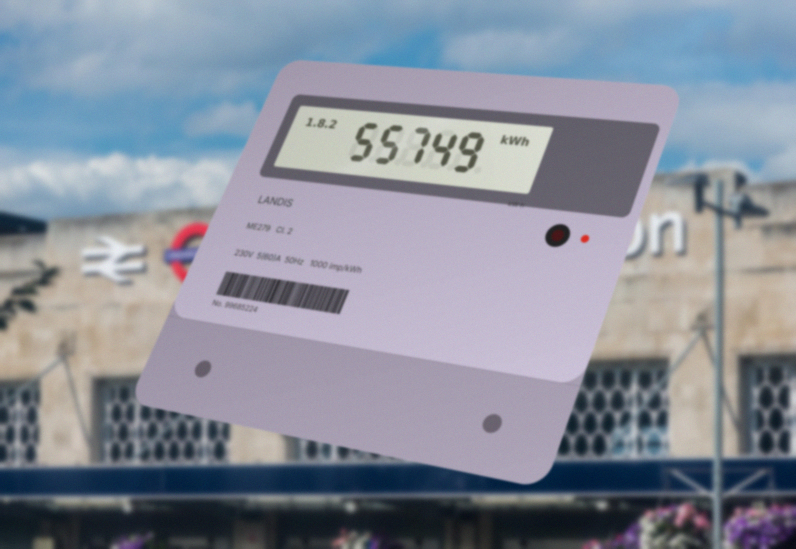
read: 55749; kWh
